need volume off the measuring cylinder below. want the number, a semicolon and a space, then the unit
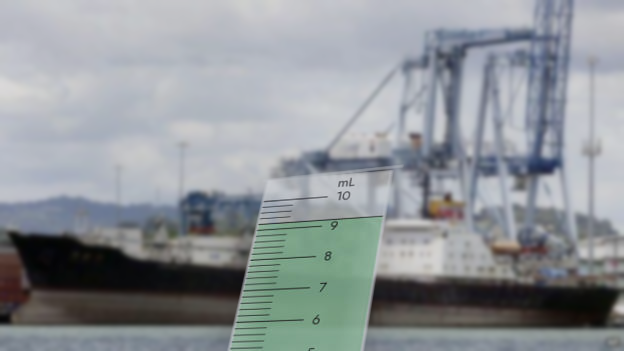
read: 9.2; mL
